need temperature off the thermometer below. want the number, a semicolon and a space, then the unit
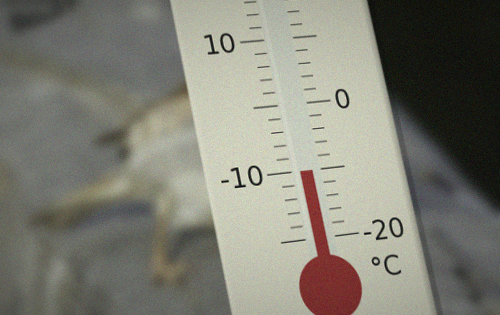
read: -10; °C
